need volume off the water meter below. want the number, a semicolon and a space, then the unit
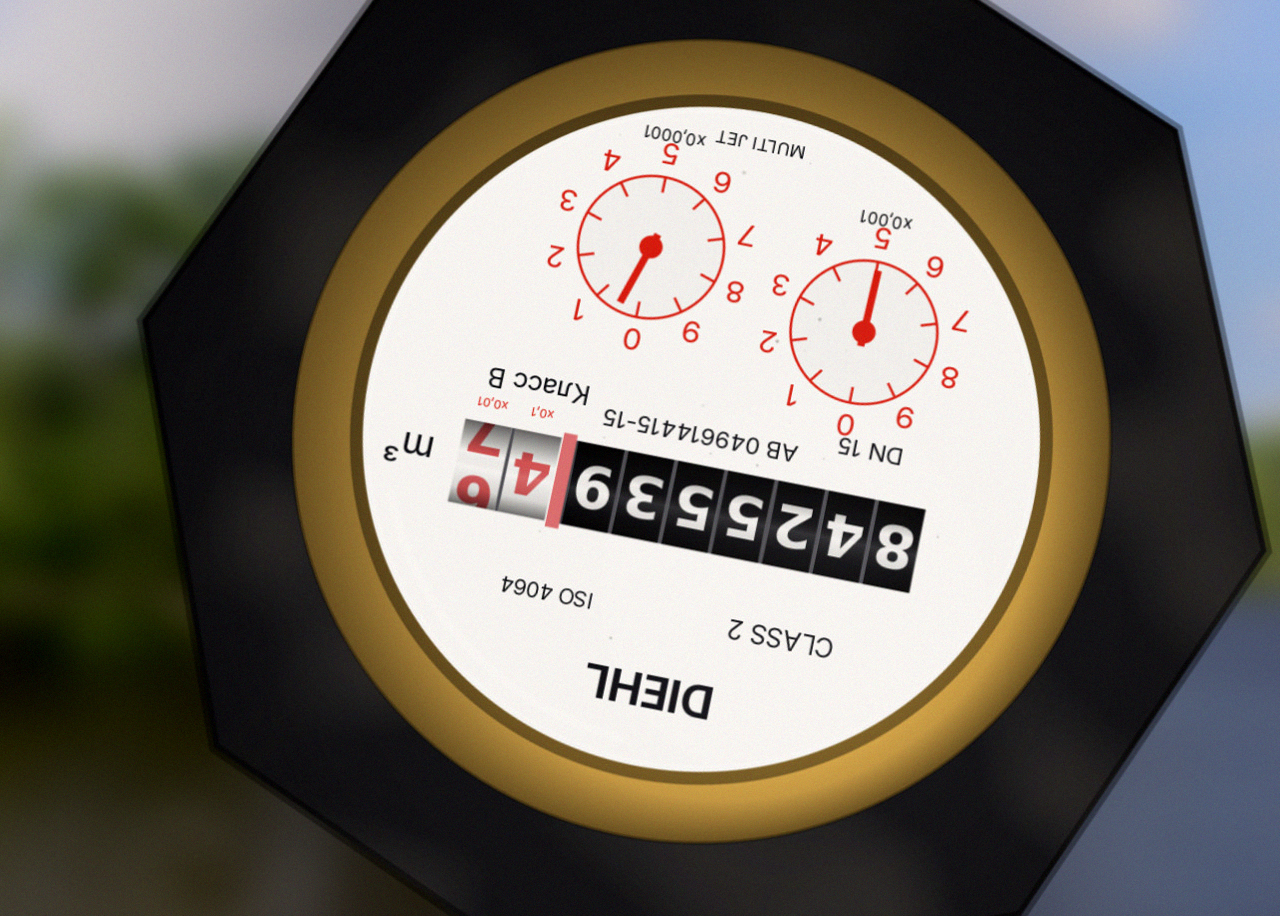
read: 8425539.4650; m³
